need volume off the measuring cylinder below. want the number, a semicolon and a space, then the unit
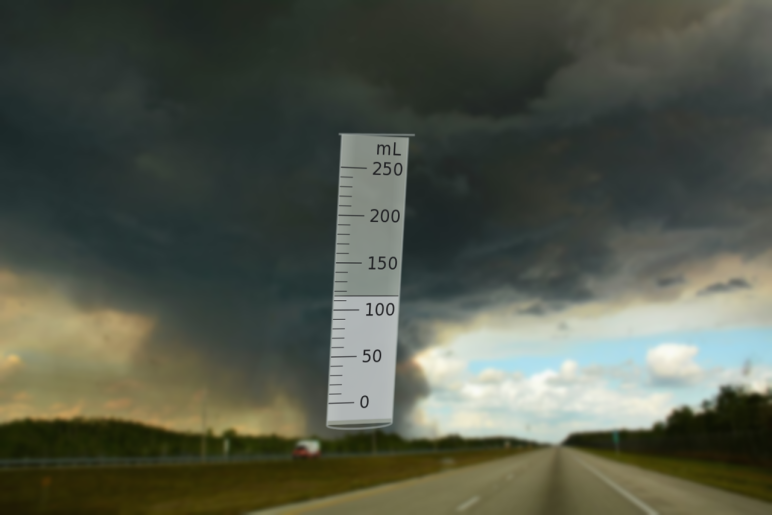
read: 115; mL
